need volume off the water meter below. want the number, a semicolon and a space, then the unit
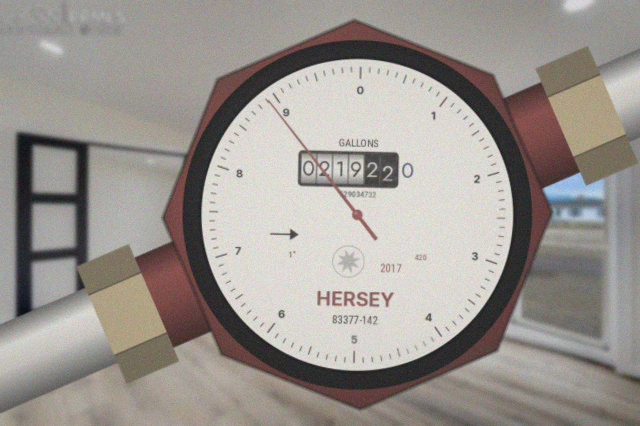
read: 219218.9; gal
